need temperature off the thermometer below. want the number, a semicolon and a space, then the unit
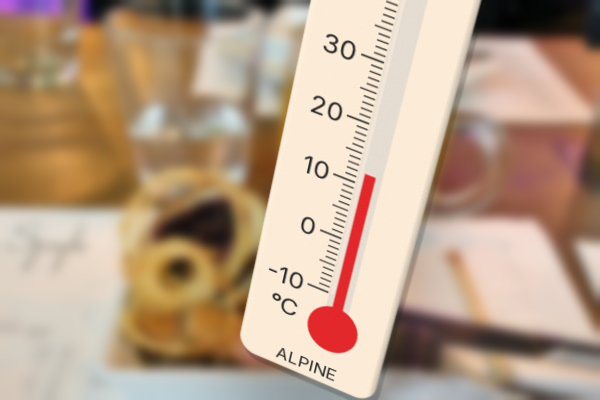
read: 12; °C
